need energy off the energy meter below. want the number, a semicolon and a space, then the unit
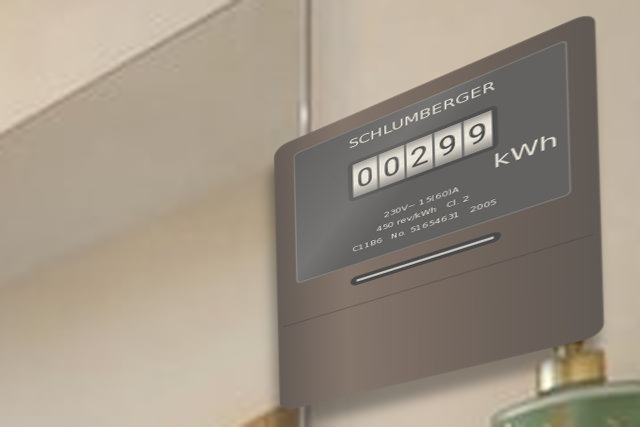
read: 299; kWh
